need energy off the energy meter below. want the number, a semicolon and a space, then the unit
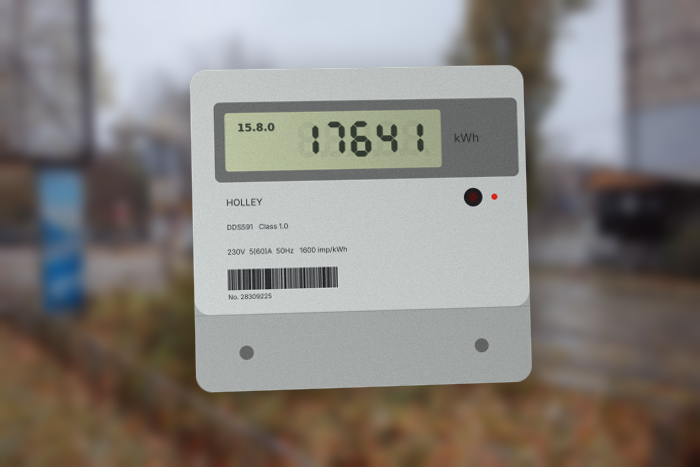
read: 17641; kWh
